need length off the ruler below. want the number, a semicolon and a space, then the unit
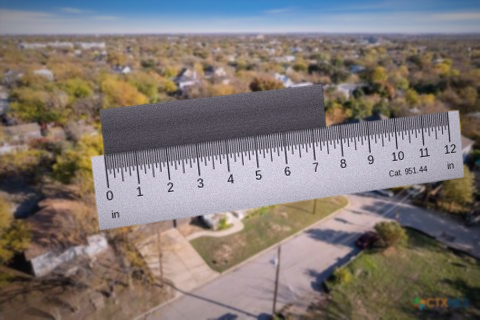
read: 7.5; in
